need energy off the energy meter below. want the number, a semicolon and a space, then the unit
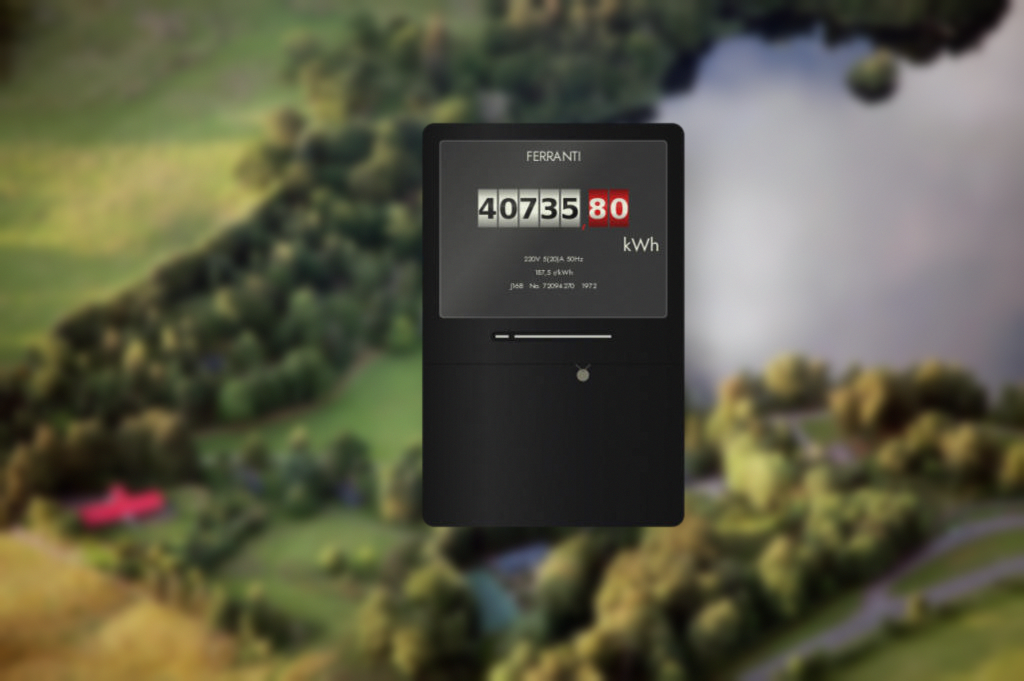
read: 40735.80; kWh
